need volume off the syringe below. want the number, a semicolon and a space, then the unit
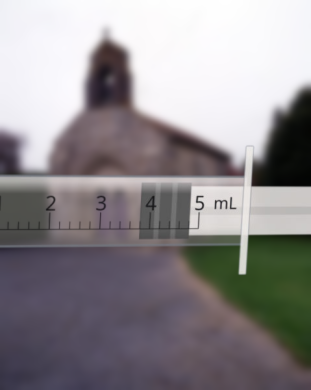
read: 3.8; mL
